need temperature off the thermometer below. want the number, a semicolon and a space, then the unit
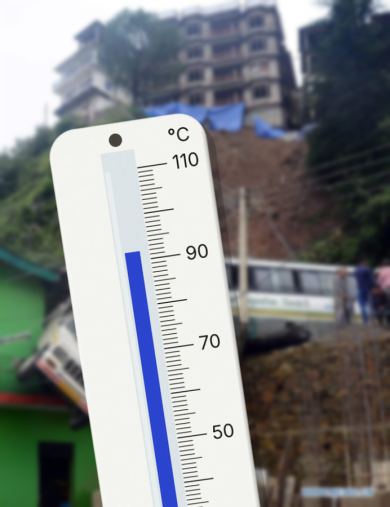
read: 92; °C
